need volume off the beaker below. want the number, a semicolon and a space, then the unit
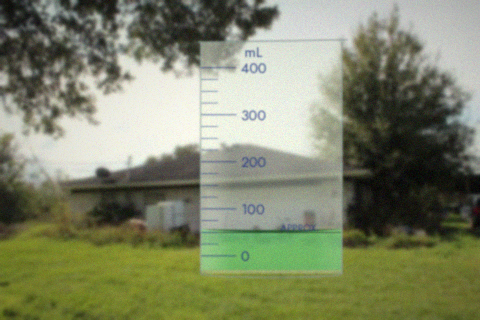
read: 50; mL
